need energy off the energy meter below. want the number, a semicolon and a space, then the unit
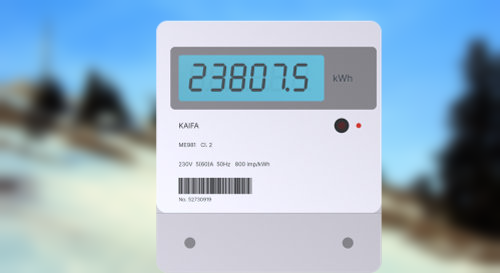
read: 23807.5; kWh
